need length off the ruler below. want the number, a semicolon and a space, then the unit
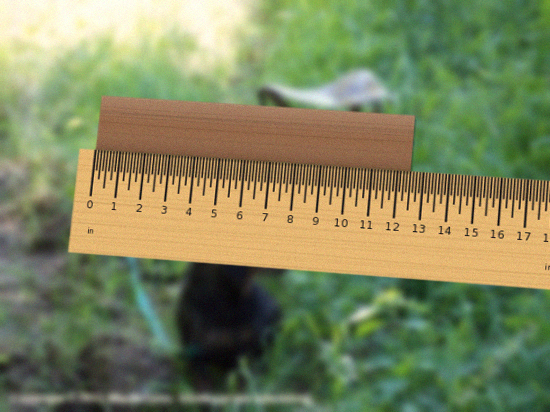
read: 12.5; in
